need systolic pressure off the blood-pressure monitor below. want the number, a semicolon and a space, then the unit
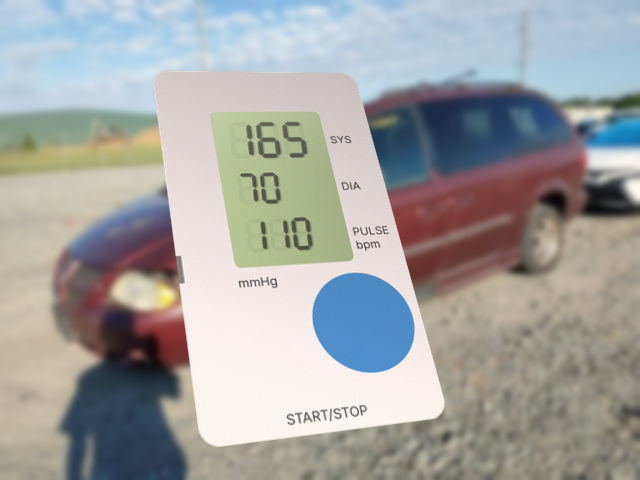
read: 165; mmHg
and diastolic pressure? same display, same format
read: 70; mmHg
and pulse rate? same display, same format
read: 110; bpm
